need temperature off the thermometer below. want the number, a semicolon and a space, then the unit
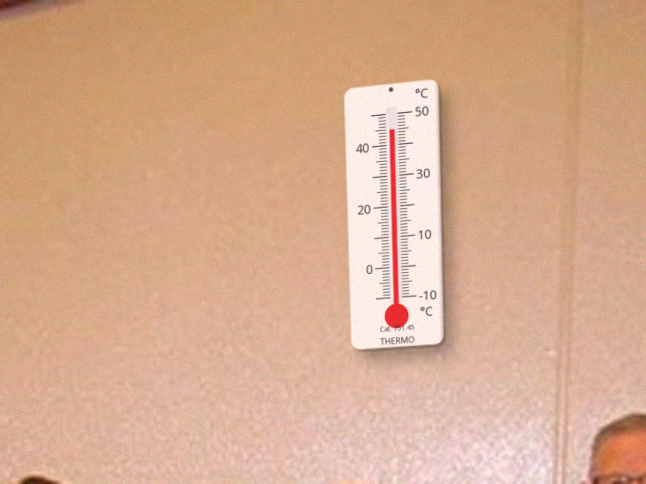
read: 45; °C
